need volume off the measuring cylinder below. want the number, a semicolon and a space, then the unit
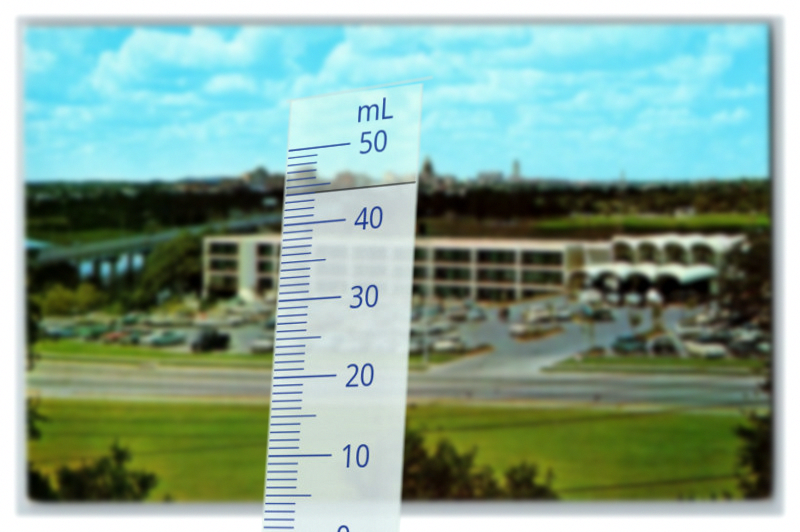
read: 44; mL
